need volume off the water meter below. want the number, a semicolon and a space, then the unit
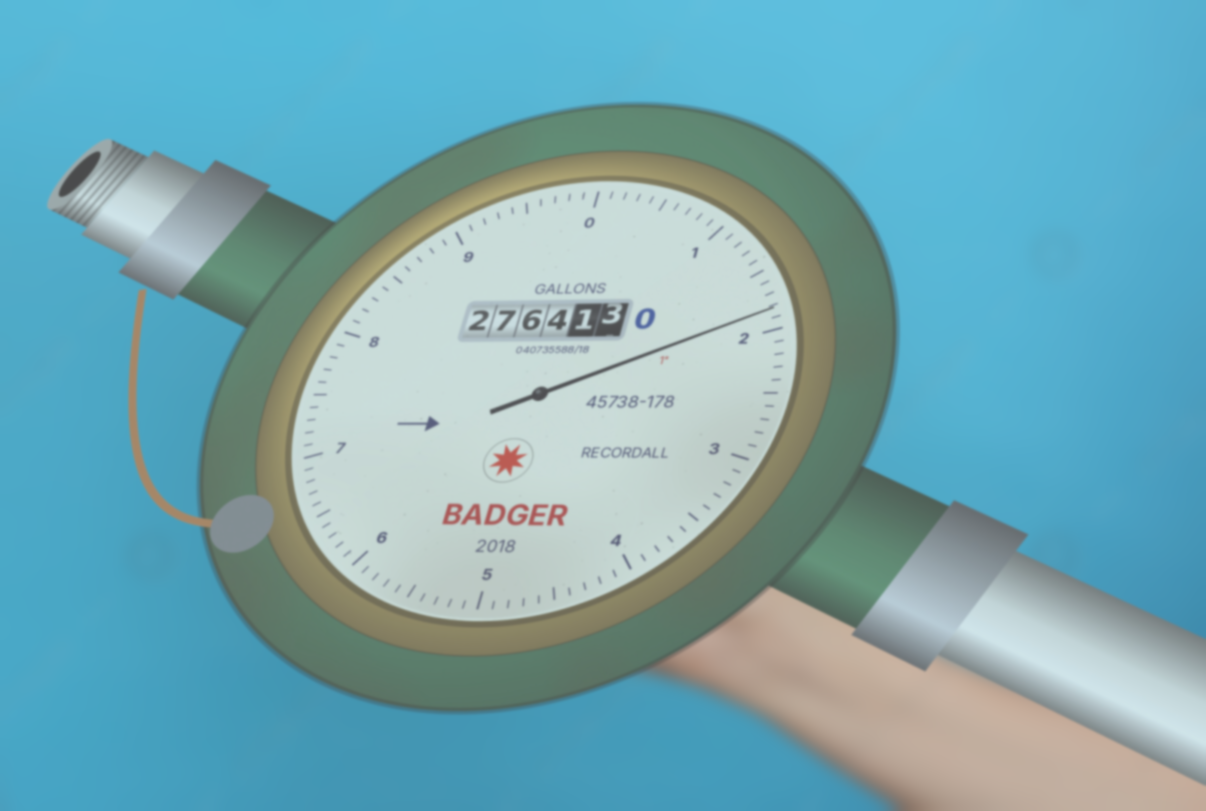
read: 2764131.8; gal
